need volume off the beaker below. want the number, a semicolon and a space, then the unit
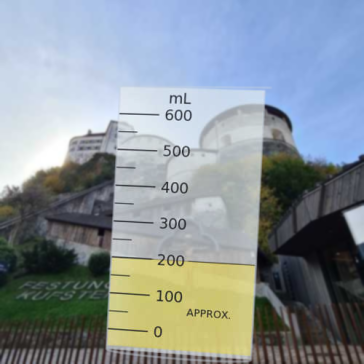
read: 200; mL
